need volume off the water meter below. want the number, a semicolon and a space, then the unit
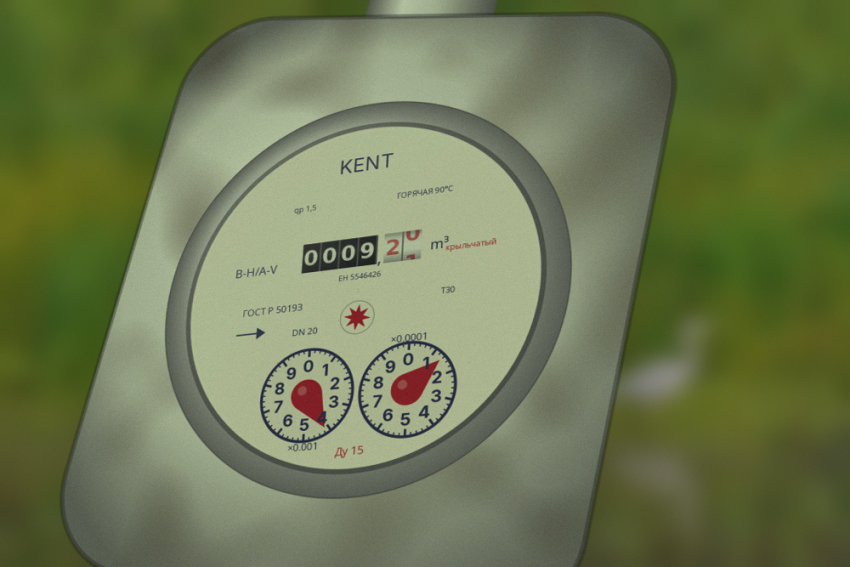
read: 9.2041; m³
